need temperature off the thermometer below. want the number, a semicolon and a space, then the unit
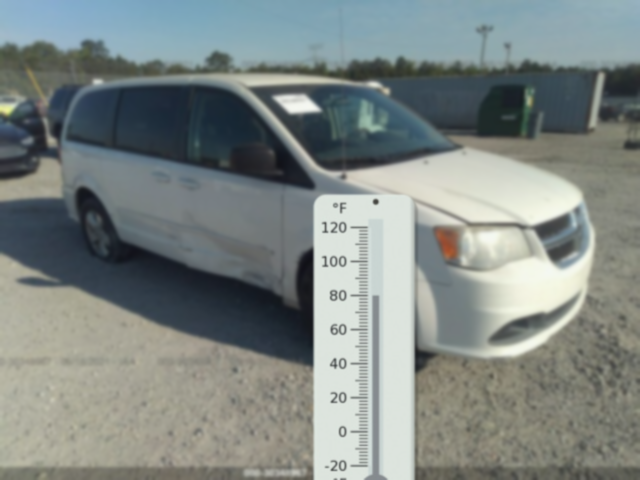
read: 80; °F
